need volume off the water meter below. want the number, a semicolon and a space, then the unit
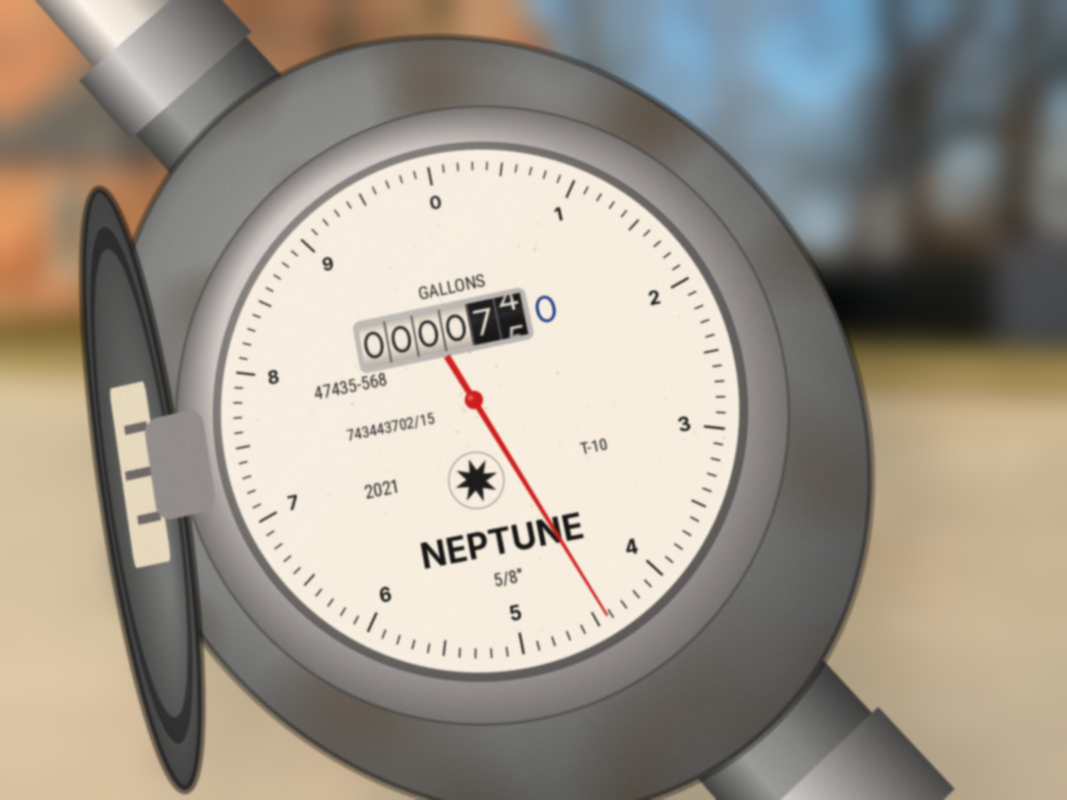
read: 744.4; gal
